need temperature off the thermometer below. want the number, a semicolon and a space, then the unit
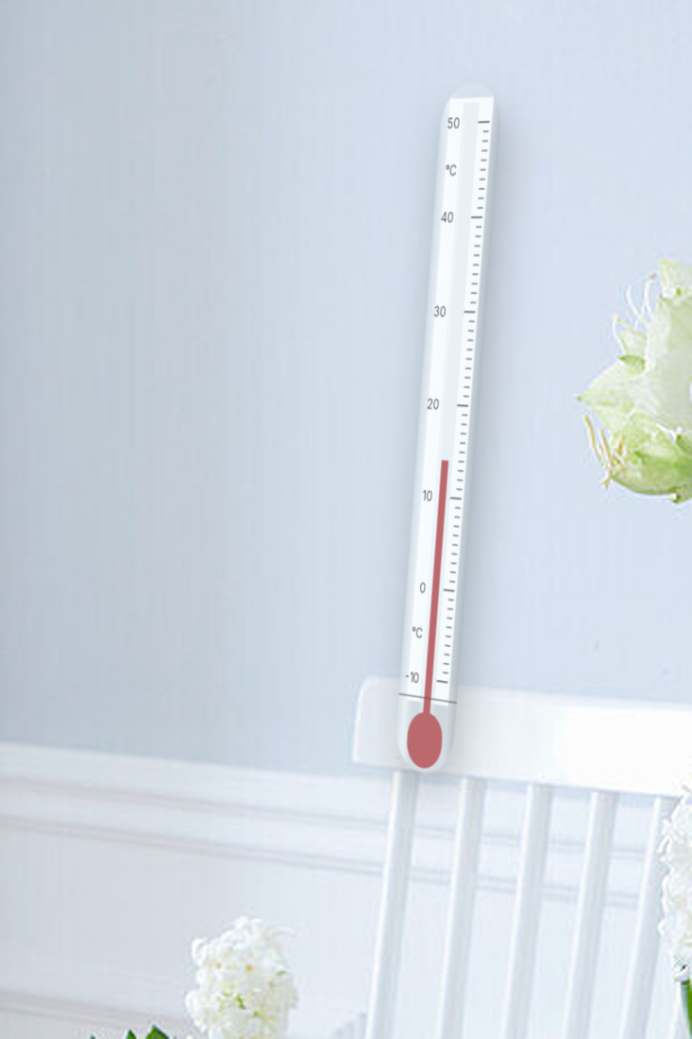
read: 14; °C
